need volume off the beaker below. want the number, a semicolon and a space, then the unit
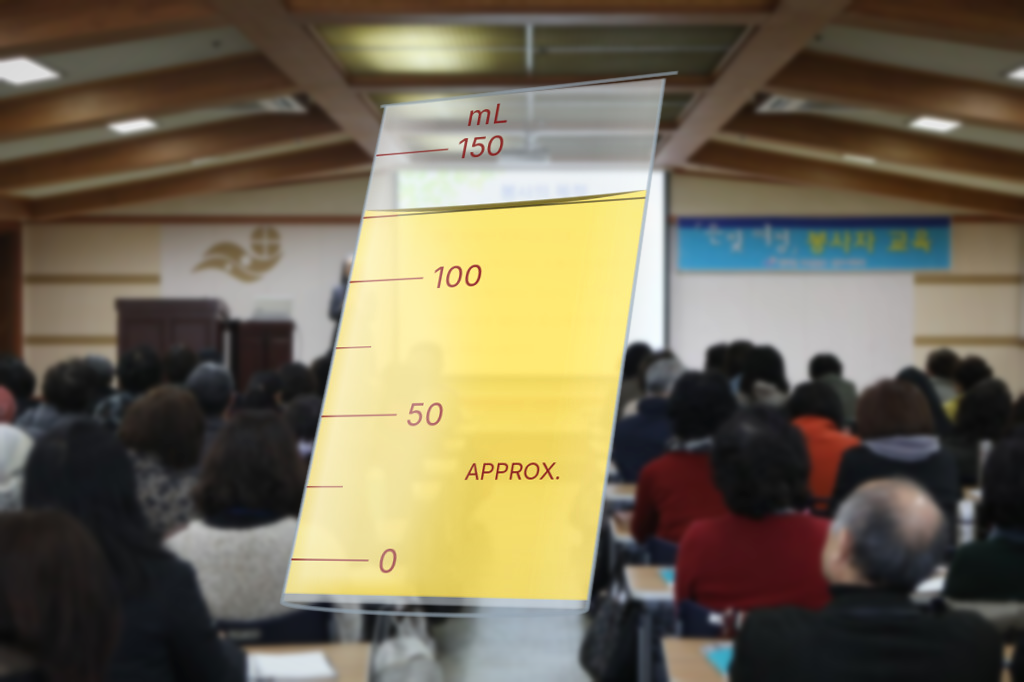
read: 125; mL
